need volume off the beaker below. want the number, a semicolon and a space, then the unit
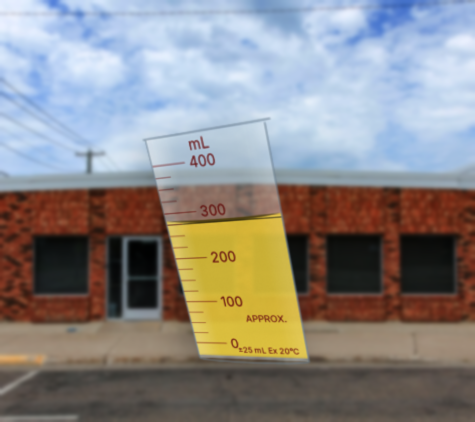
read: 275; mL
